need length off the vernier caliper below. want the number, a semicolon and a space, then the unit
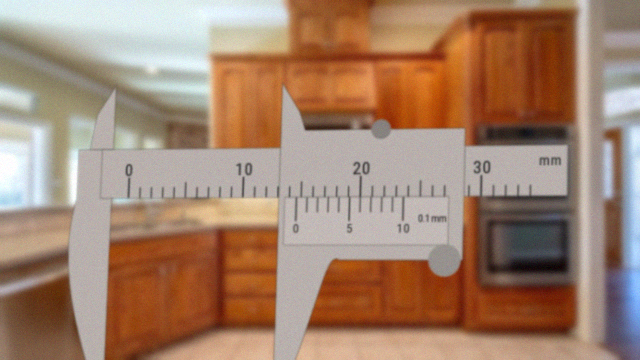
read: 14.6; mm
